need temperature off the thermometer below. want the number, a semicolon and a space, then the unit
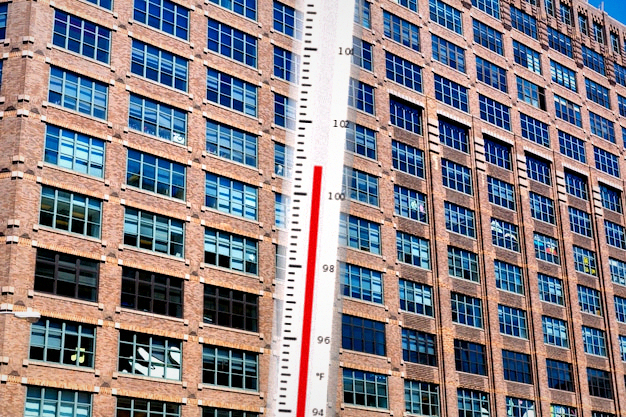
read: 100.8; °F
